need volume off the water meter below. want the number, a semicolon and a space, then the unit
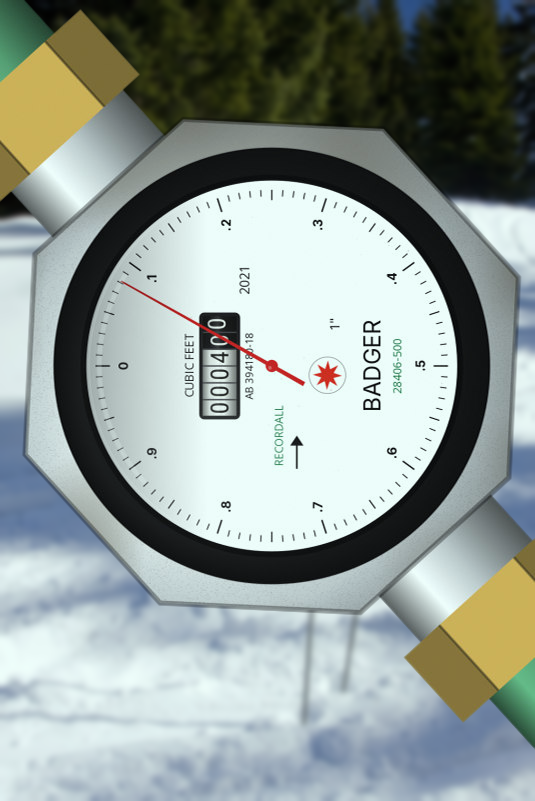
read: 400.08; ft³
